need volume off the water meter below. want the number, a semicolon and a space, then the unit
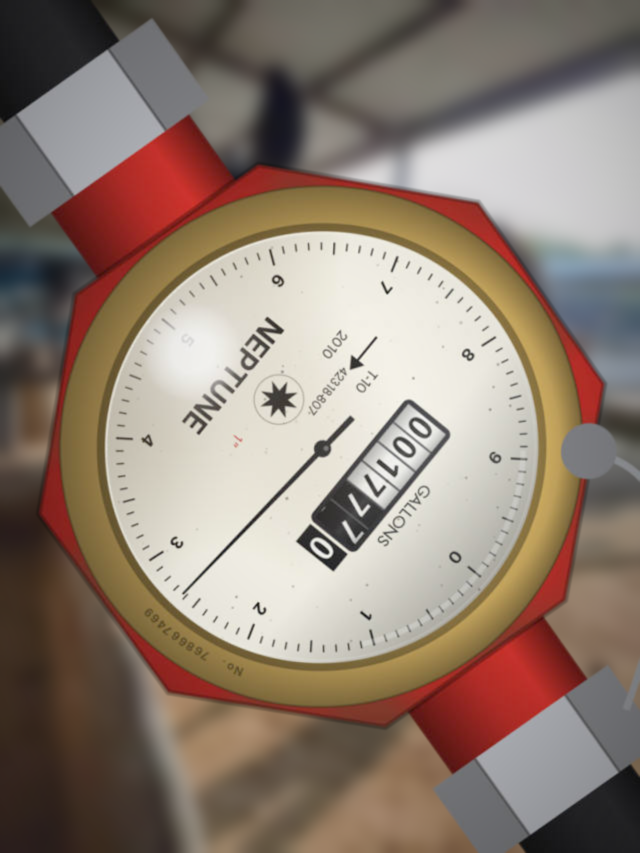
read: 17772.6; gal
